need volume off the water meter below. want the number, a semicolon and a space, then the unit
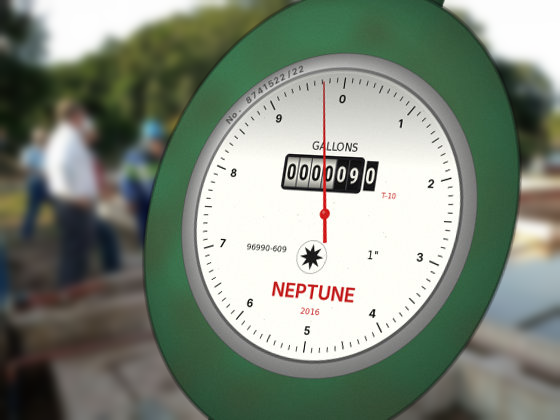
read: 89.7; gal
